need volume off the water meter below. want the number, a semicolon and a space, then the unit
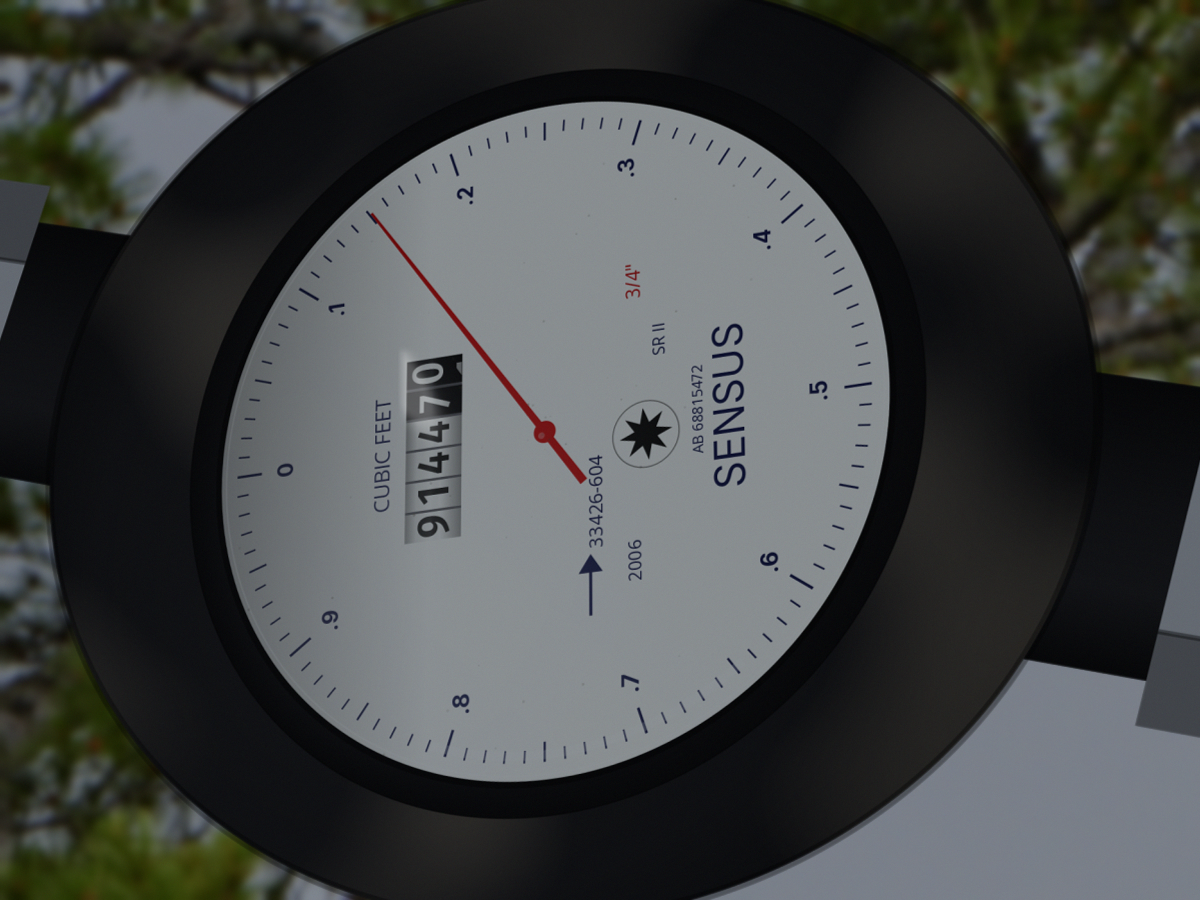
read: 914470.15; ft³
